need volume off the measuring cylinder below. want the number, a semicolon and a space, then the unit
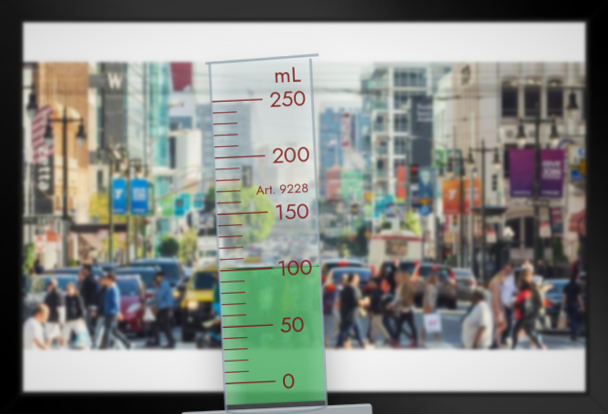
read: 100; mL
